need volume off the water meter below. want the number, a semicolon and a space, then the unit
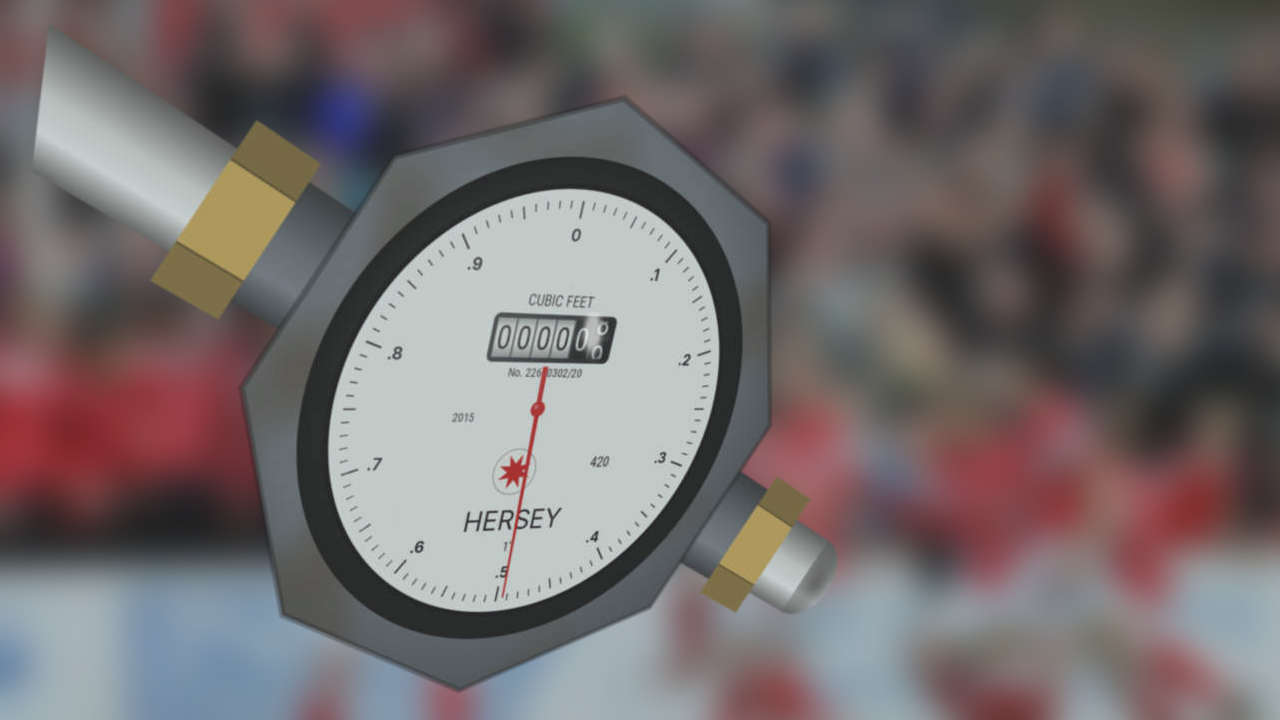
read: 8.49; ft³
